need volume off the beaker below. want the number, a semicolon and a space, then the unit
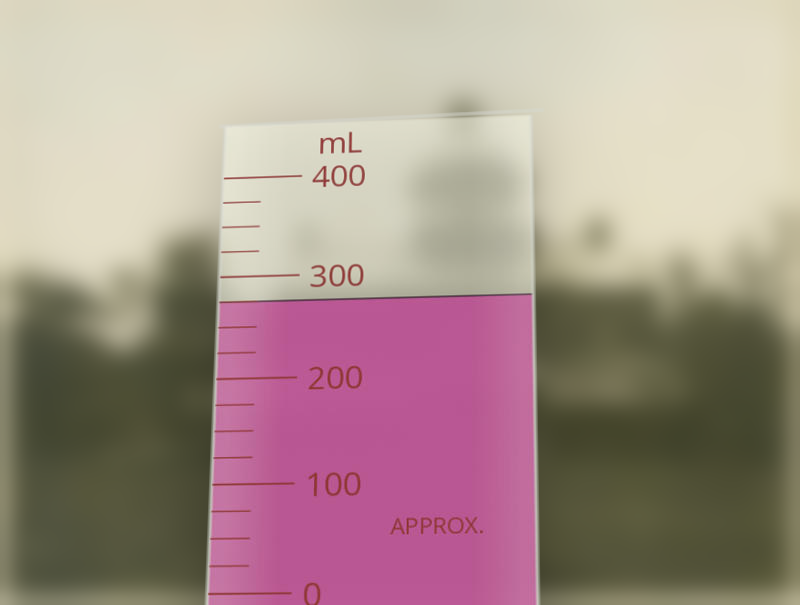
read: 275; mL
